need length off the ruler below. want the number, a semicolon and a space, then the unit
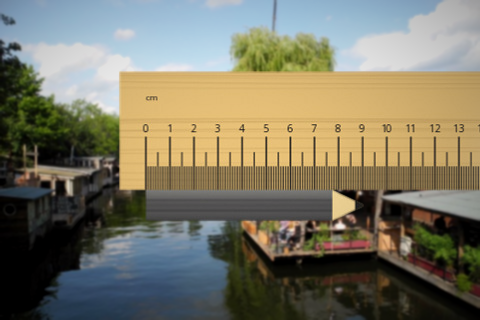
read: 9; cm
